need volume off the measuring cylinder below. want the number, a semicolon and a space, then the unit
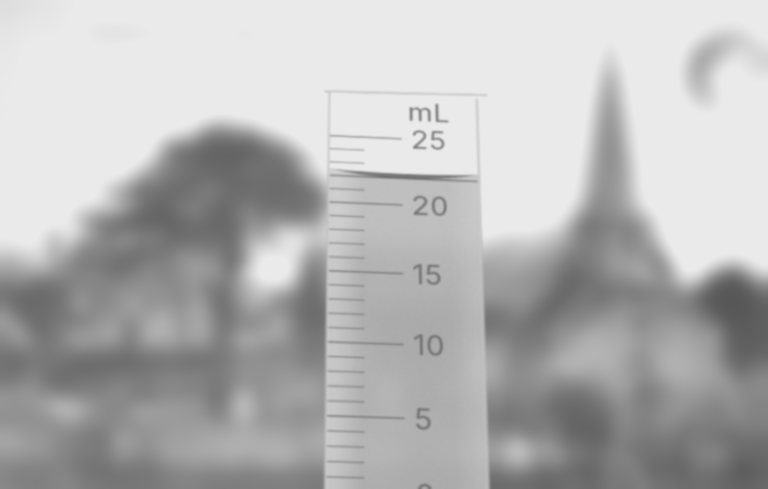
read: 22; mL
